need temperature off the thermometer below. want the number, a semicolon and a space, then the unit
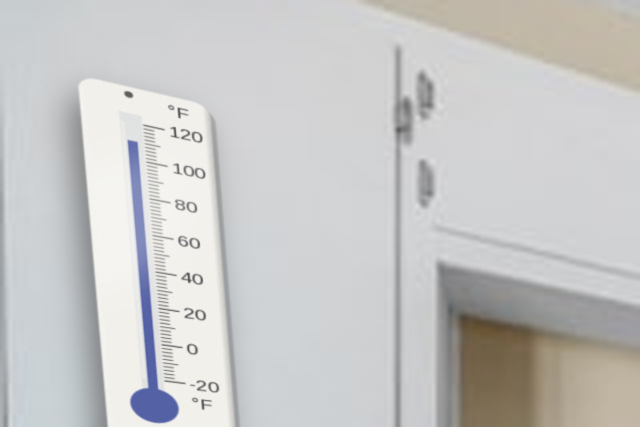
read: 110; °F
